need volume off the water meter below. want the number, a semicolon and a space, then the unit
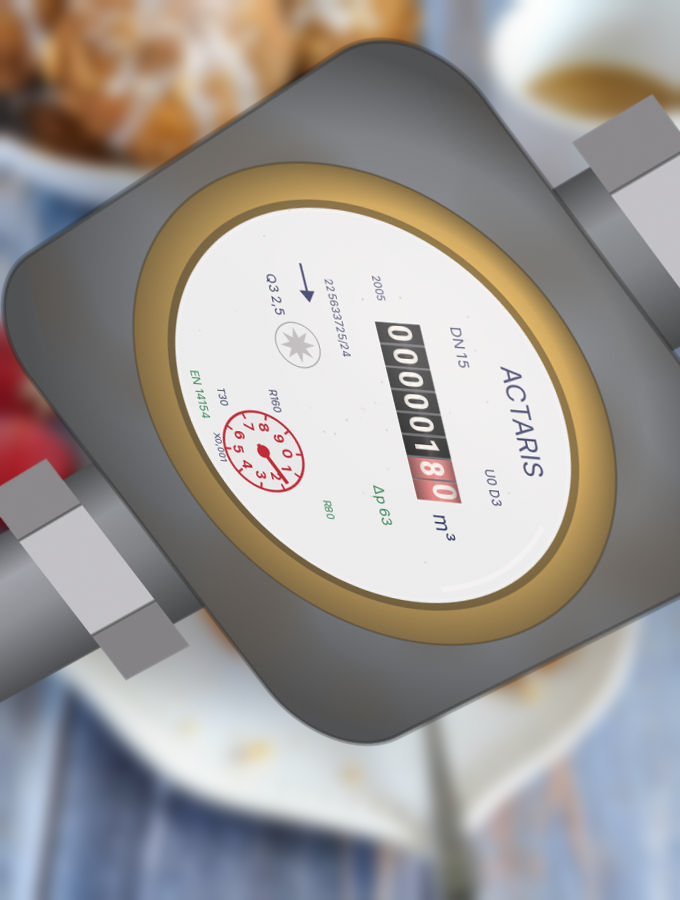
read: 1.801; m³
